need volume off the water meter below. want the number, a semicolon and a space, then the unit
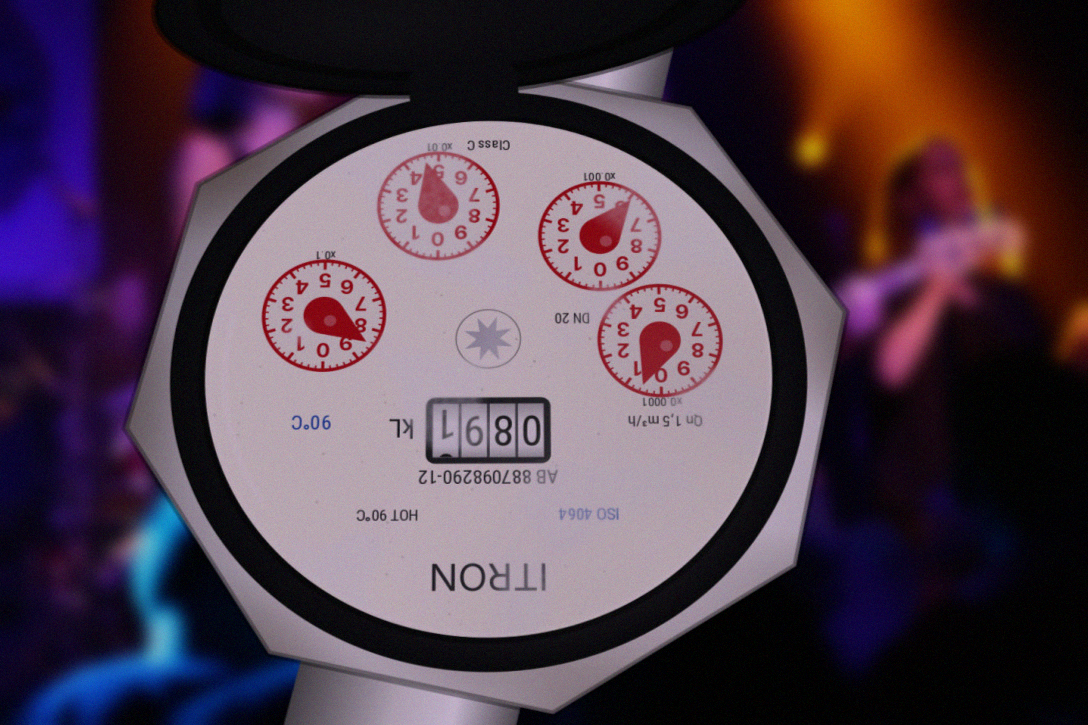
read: 890.8460; kL
